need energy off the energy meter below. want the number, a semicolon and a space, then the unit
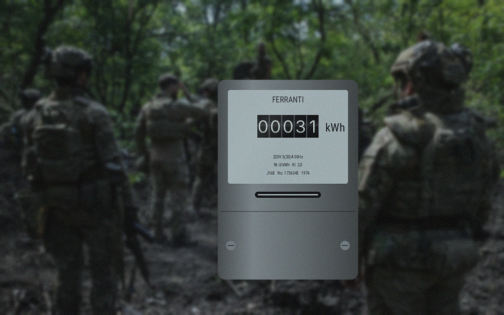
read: 31; kWh
